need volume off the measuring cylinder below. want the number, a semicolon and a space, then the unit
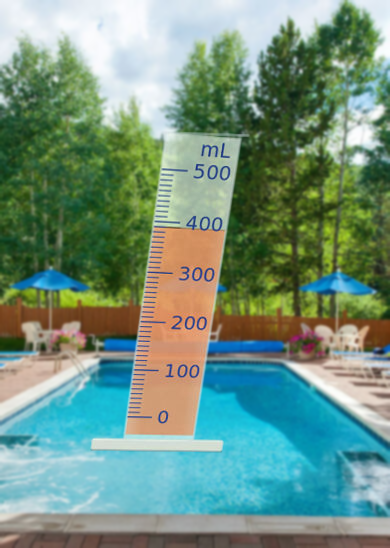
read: 390; mL
